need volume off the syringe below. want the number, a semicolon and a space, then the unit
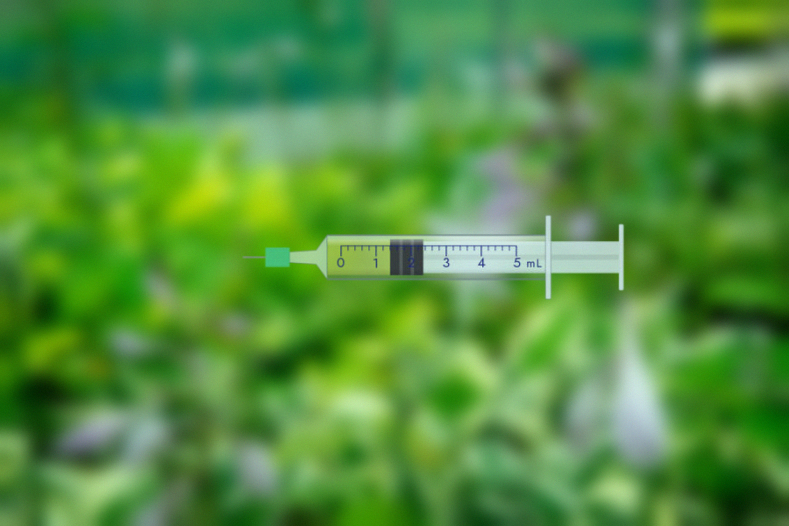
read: 1.4; mL
